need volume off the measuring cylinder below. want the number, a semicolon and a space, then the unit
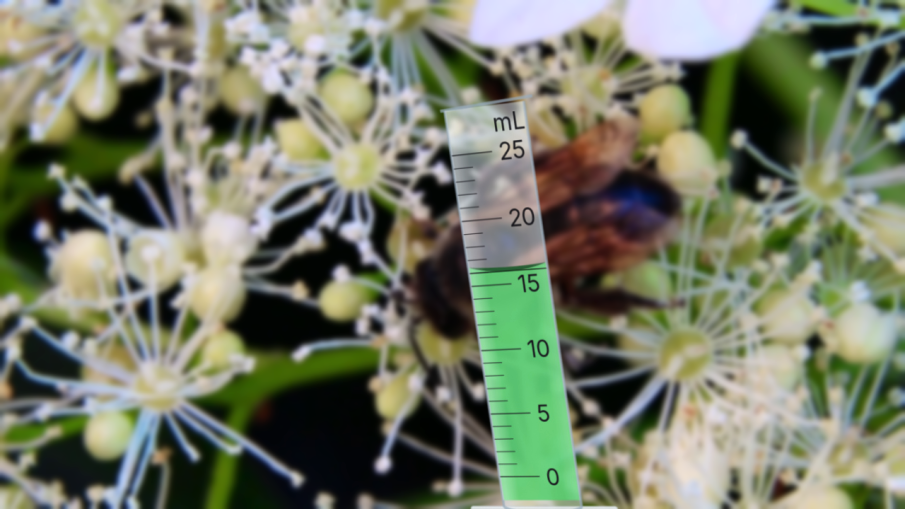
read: 16; mL
